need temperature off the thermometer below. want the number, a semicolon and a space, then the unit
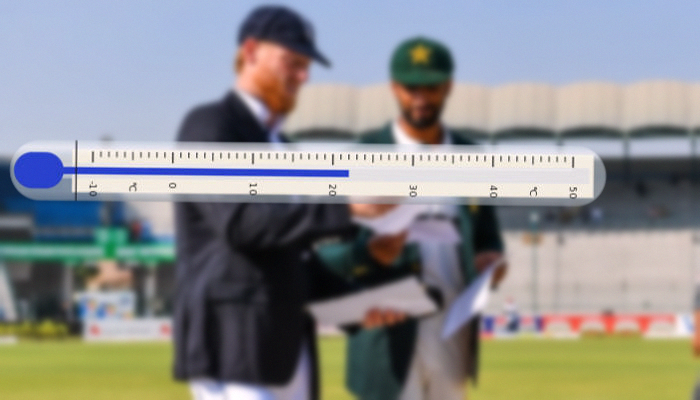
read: 22; °C
